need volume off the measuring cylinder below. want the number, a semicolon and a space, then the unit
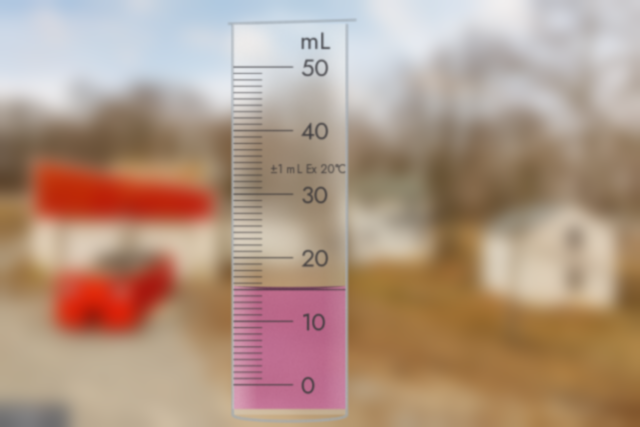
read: 15; mL
